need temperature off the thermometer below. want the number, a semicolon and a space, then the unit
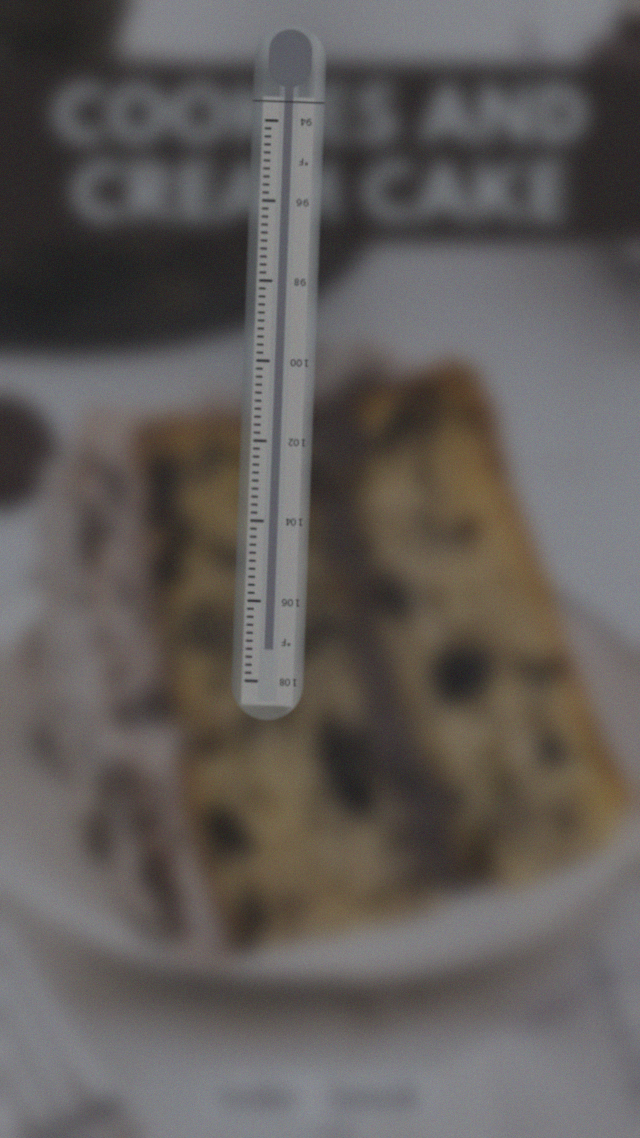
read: 107.2; °F
